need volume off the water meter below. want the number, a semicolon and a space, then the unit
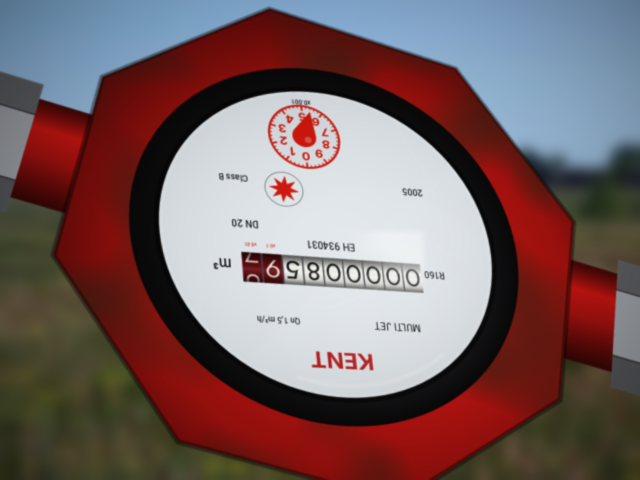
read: 85.965; m³
